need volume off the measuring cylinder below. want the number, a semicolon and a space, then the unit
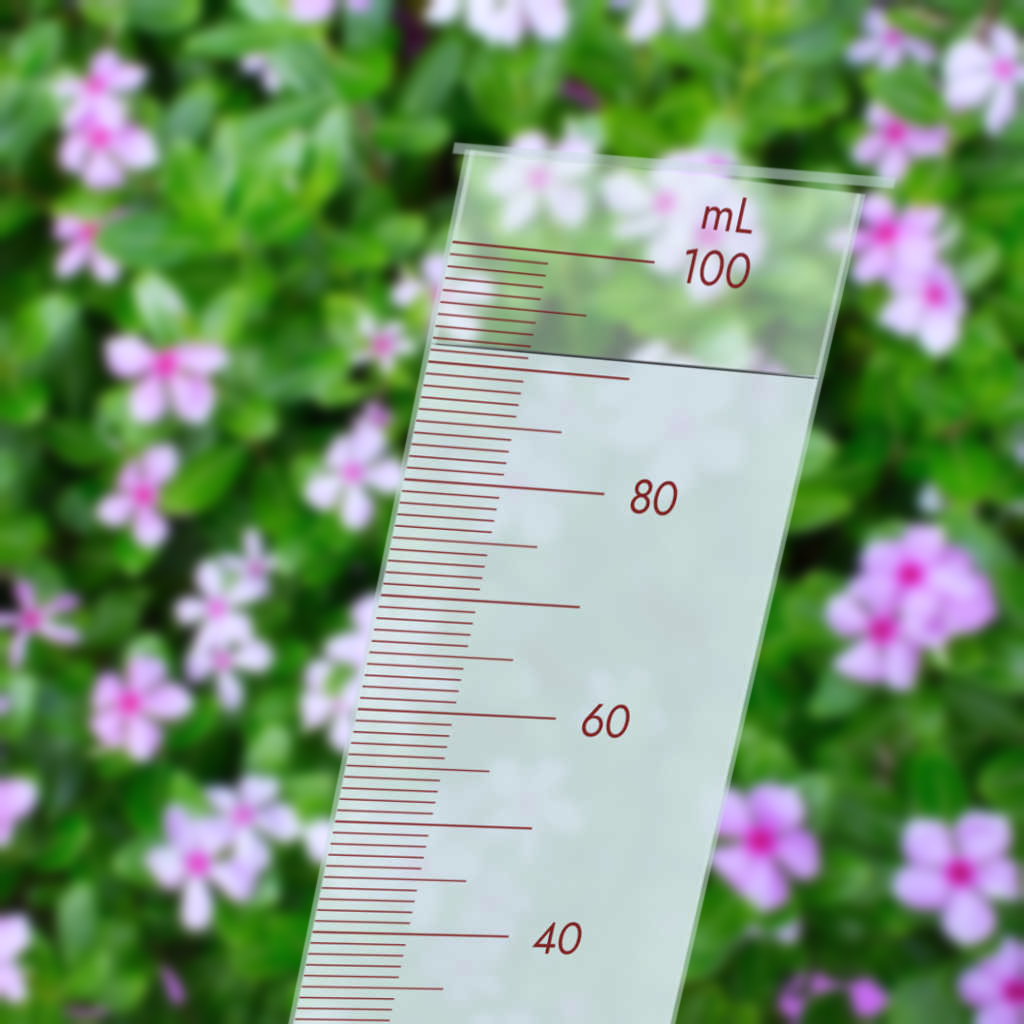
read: 91.5; mL
